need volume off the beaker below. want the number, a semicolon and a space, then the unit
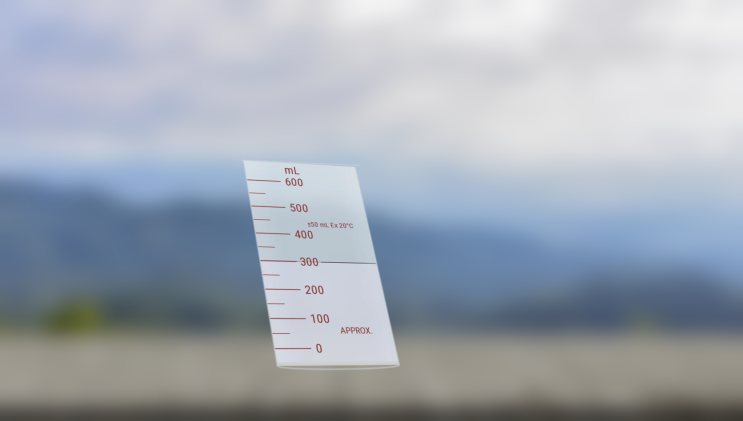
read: 300; mL
